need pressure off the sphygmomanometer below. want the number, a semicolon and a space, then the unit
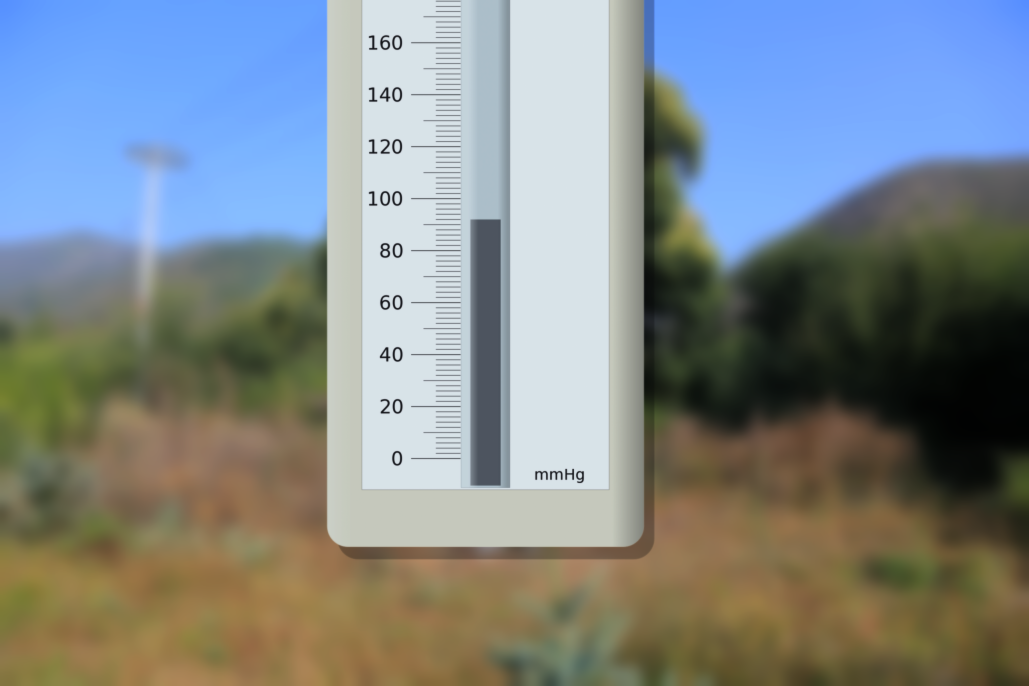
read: 92; mmHg
